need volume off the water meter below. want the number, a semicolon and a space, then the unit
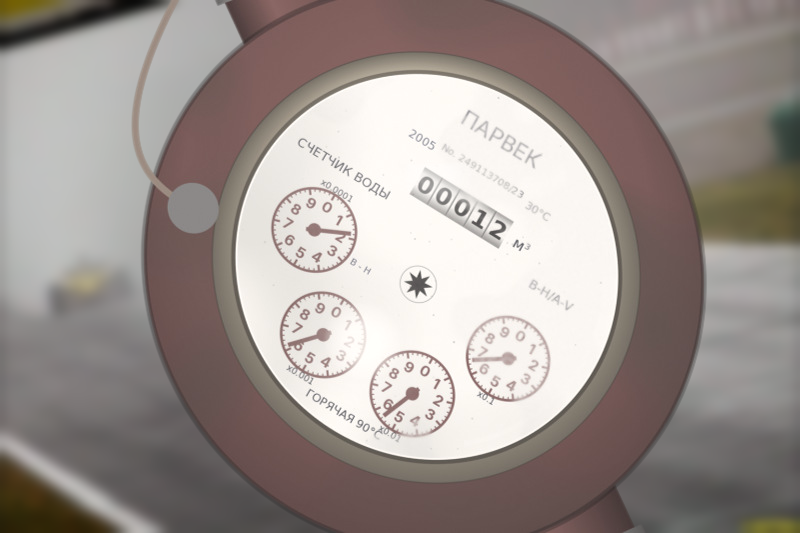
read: 12.6561; m³
